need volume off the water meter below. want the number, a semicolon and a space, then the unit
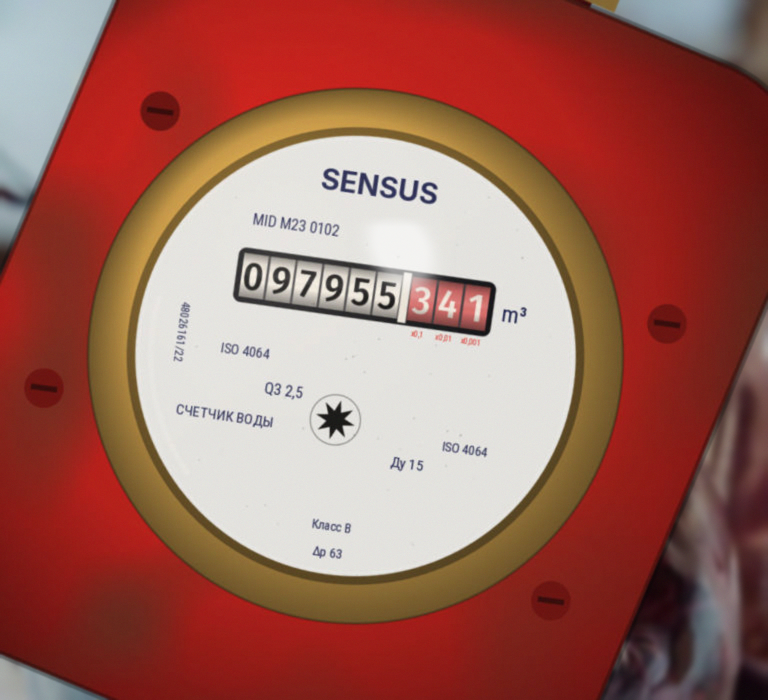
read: 97955.341; m³
